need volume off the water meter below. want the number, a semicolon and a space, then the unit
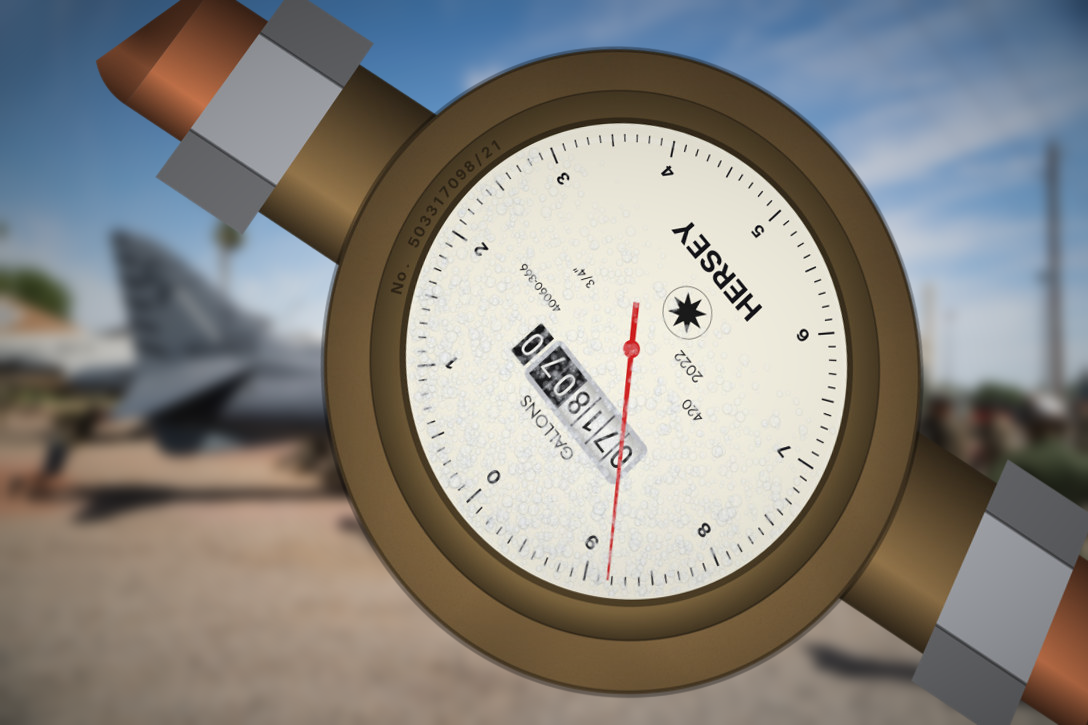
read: 718068.8; gal
